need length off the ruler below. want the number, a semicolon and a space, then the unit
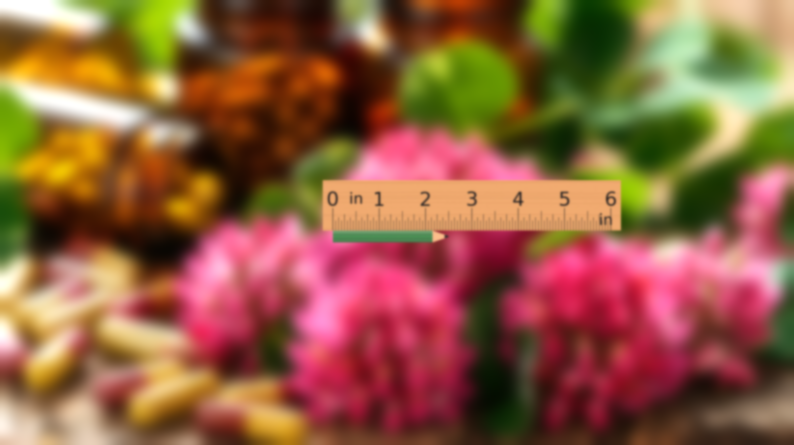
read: 2.5; in
